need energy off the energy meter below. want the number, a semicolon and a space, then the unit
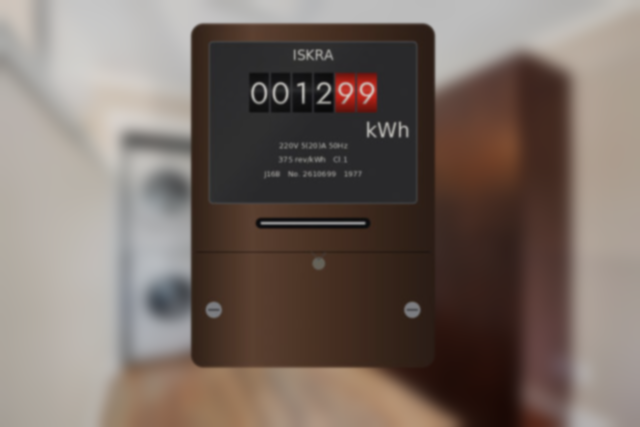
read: 12.99; kWh
